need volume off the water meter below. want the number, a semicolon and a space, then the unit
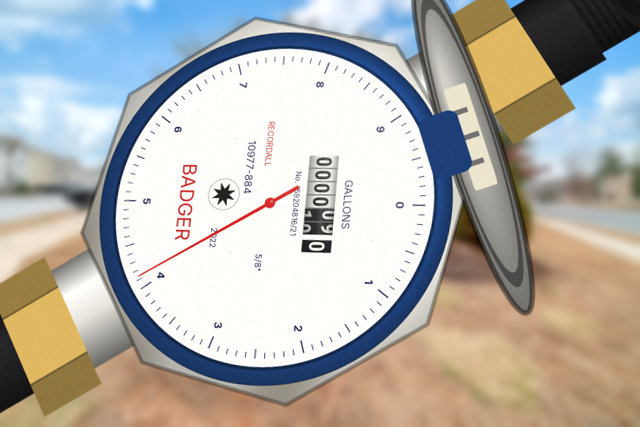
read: 94.1; gal
